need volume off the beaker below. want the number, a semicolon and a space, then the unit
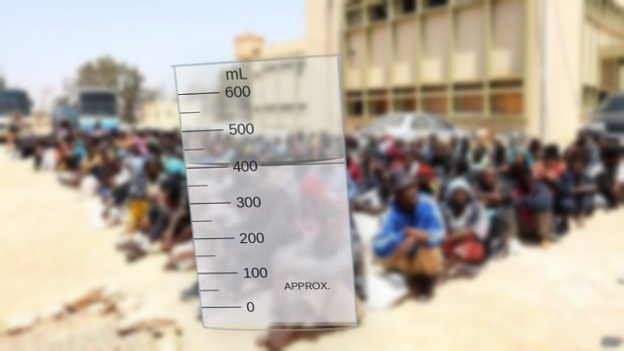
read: 400; mL
